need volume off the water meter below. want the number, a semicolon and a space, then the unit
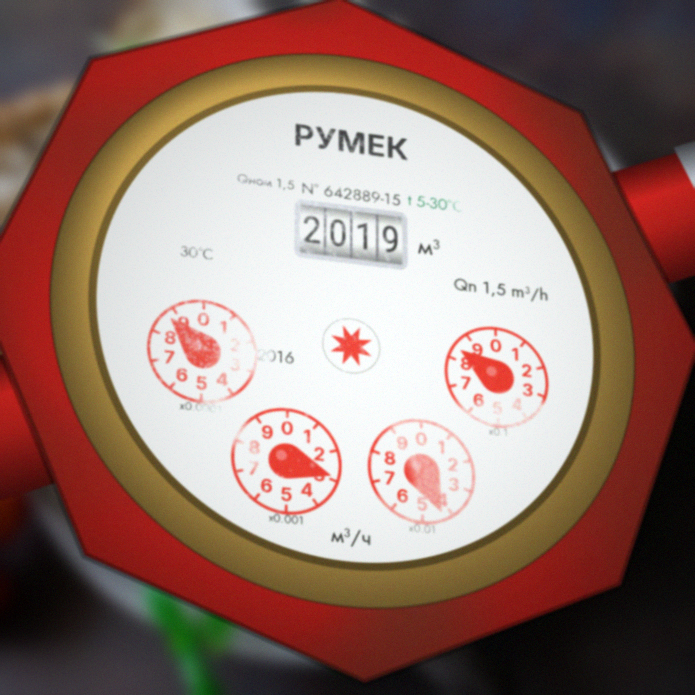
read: 2019.8428; m³
